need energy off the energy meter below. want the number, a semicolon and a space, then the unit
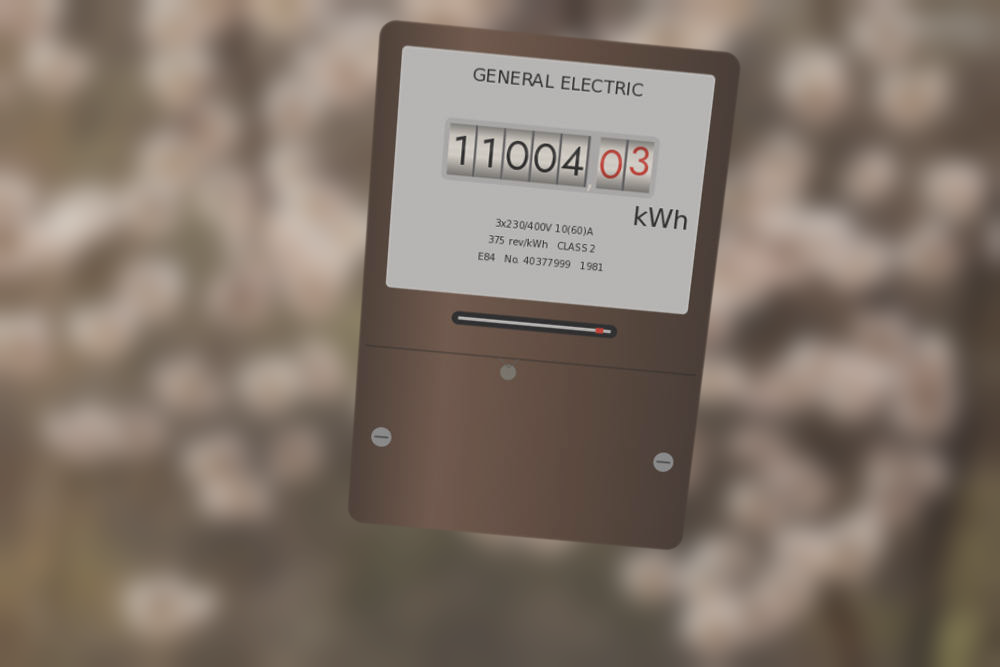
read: 11004.03; kWh
